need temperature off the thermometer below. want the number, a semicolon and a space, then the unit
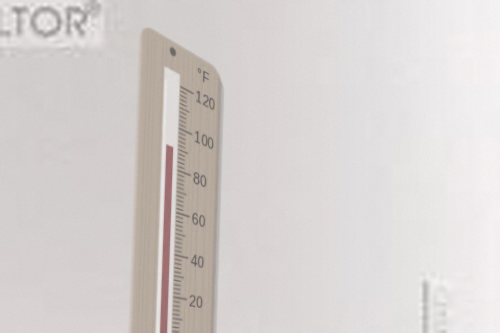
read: 90; °F
